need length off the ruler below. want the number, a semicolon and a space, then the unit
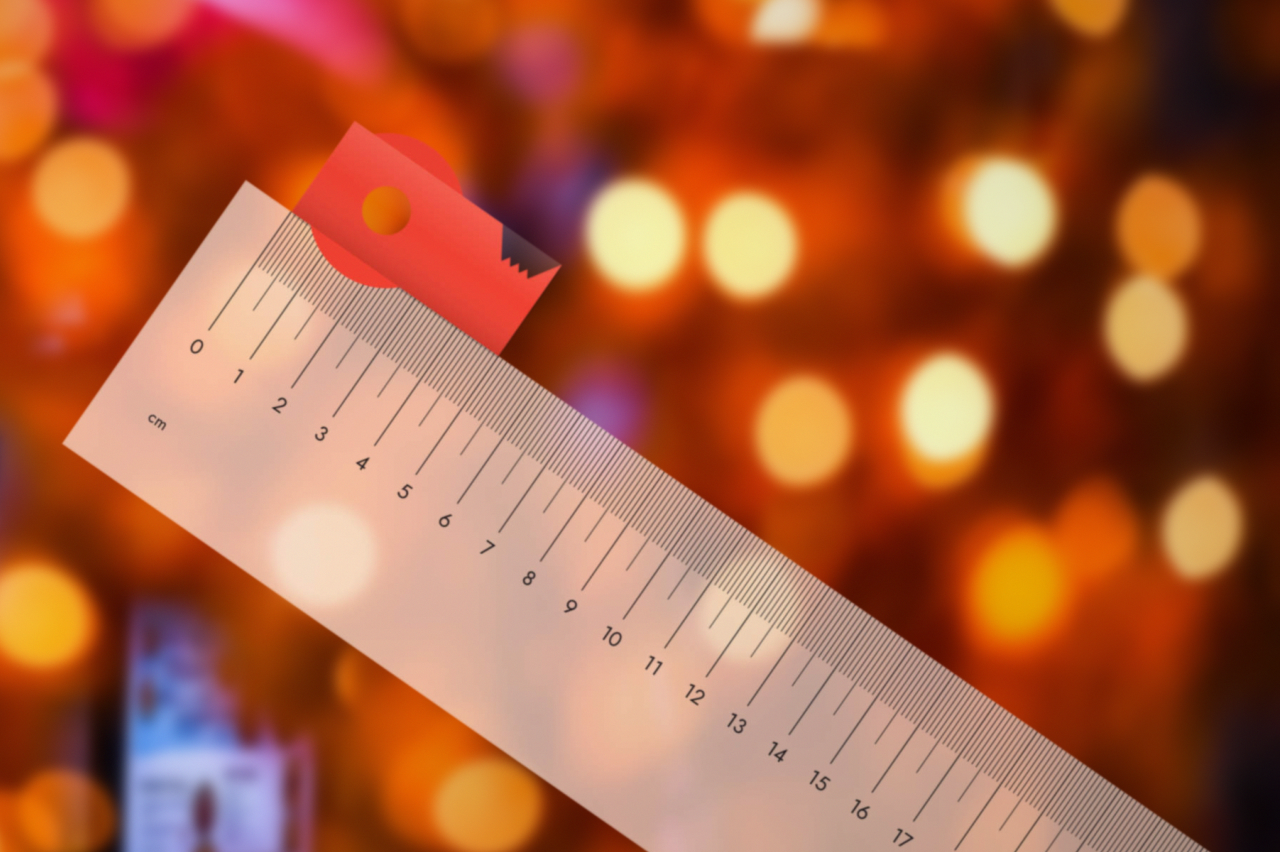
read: 5; cm
